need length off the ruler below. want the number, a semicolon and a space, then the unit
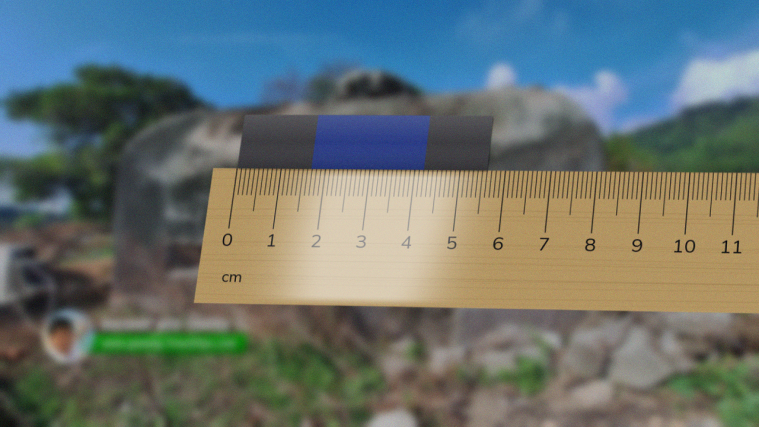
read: 5.6; cm
